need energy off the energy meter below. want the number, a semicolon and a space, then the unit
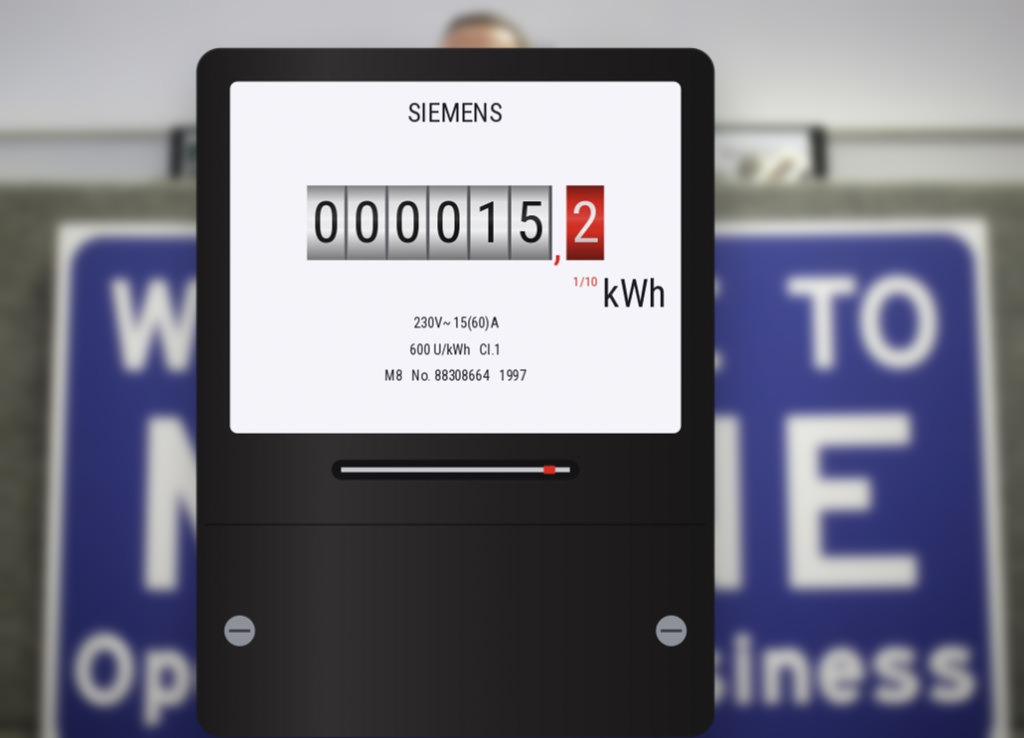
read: 15.2; kWh
